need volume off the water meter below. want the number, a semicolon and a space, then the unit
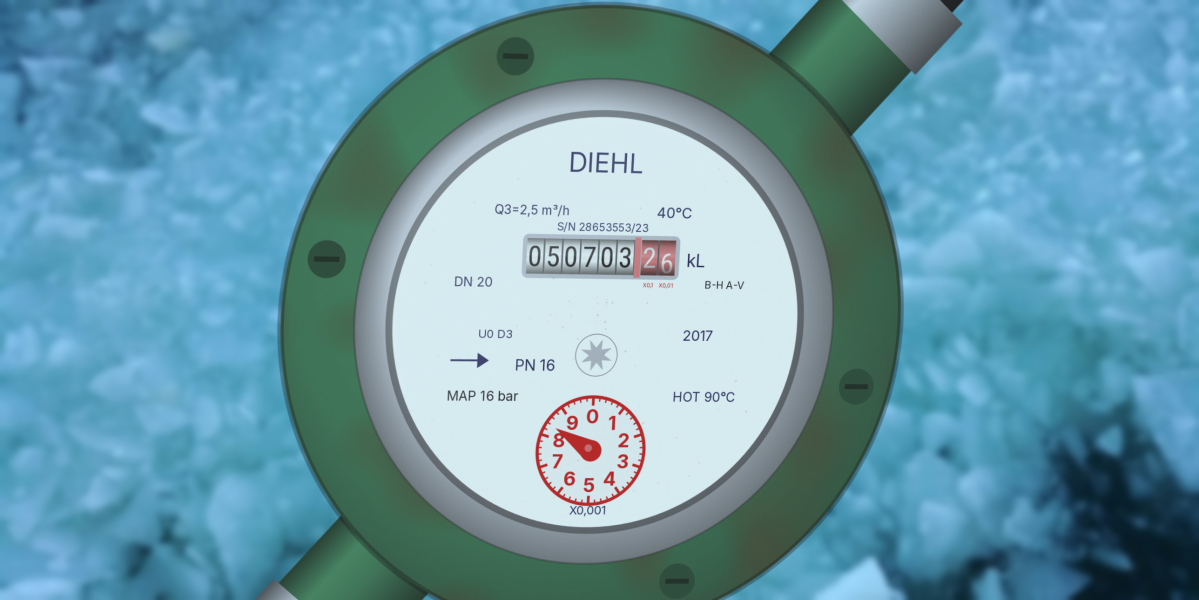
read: 50703.258; kL
